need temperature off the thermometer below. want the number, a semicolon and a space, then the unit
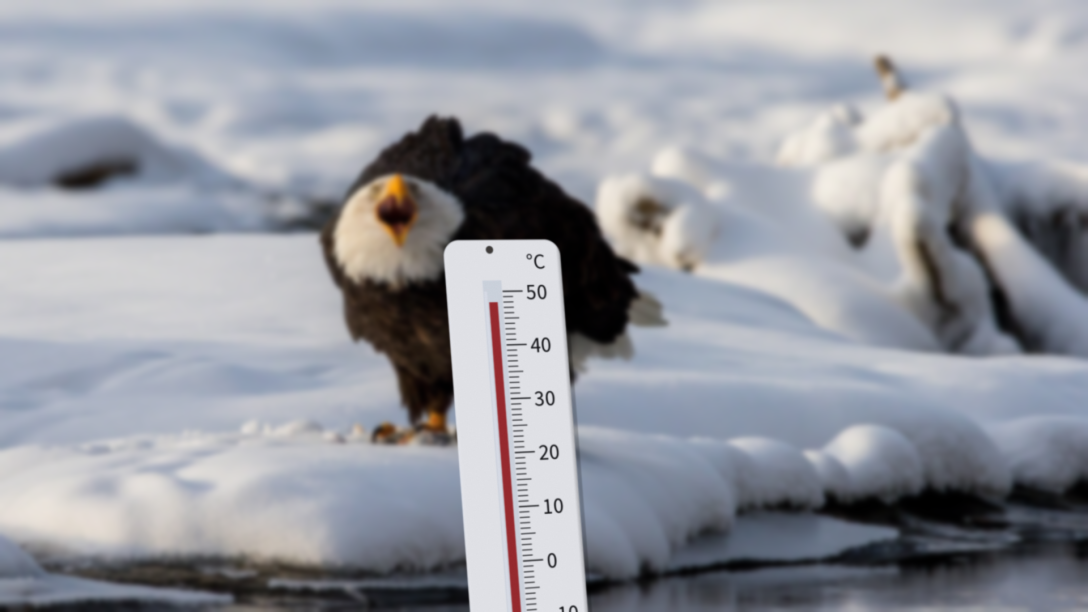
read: 48; °C
